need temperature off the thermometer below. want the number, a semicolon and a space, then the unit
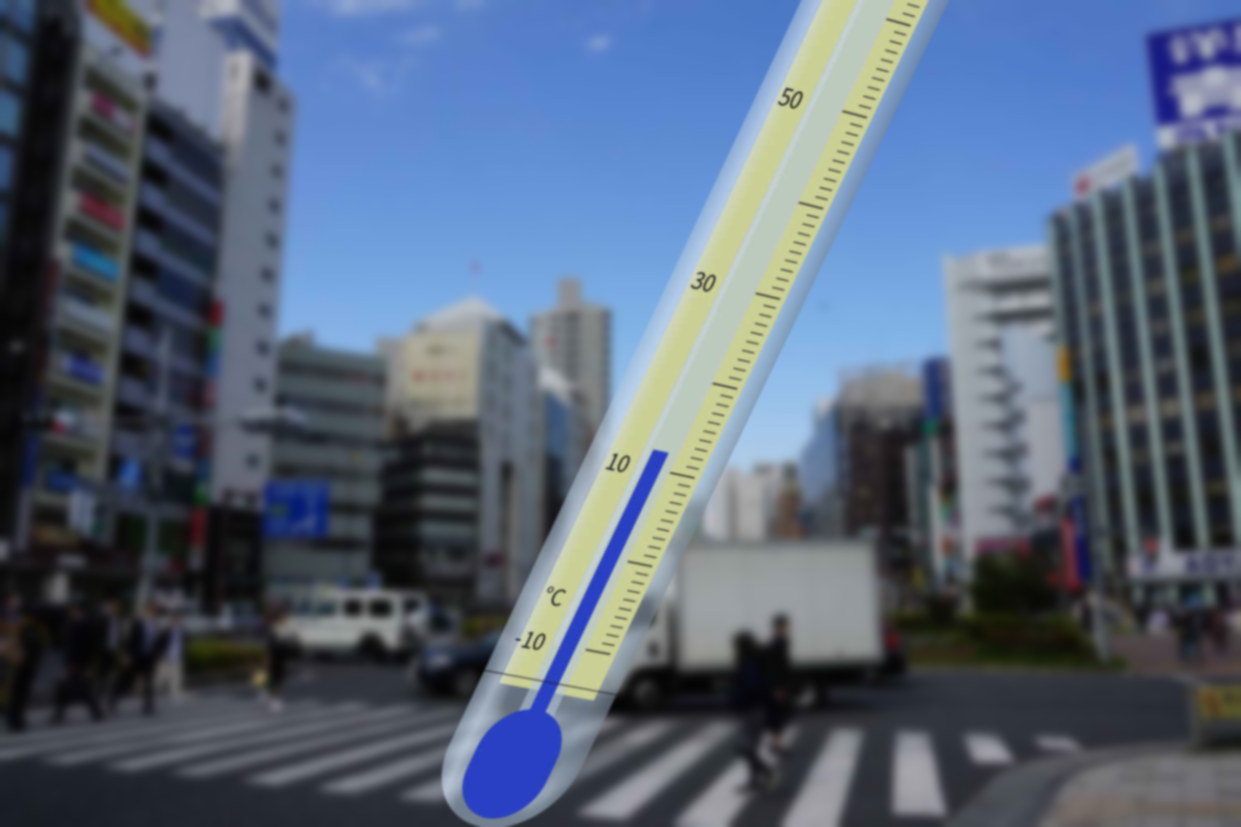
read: 12; °C
